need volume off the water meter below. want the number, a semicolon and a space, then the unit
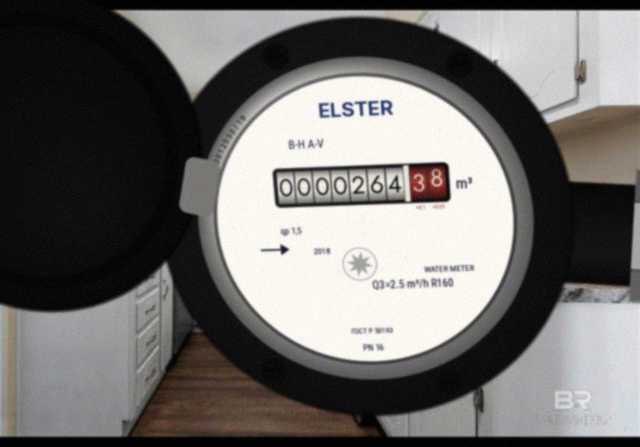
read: 264.38; m³
